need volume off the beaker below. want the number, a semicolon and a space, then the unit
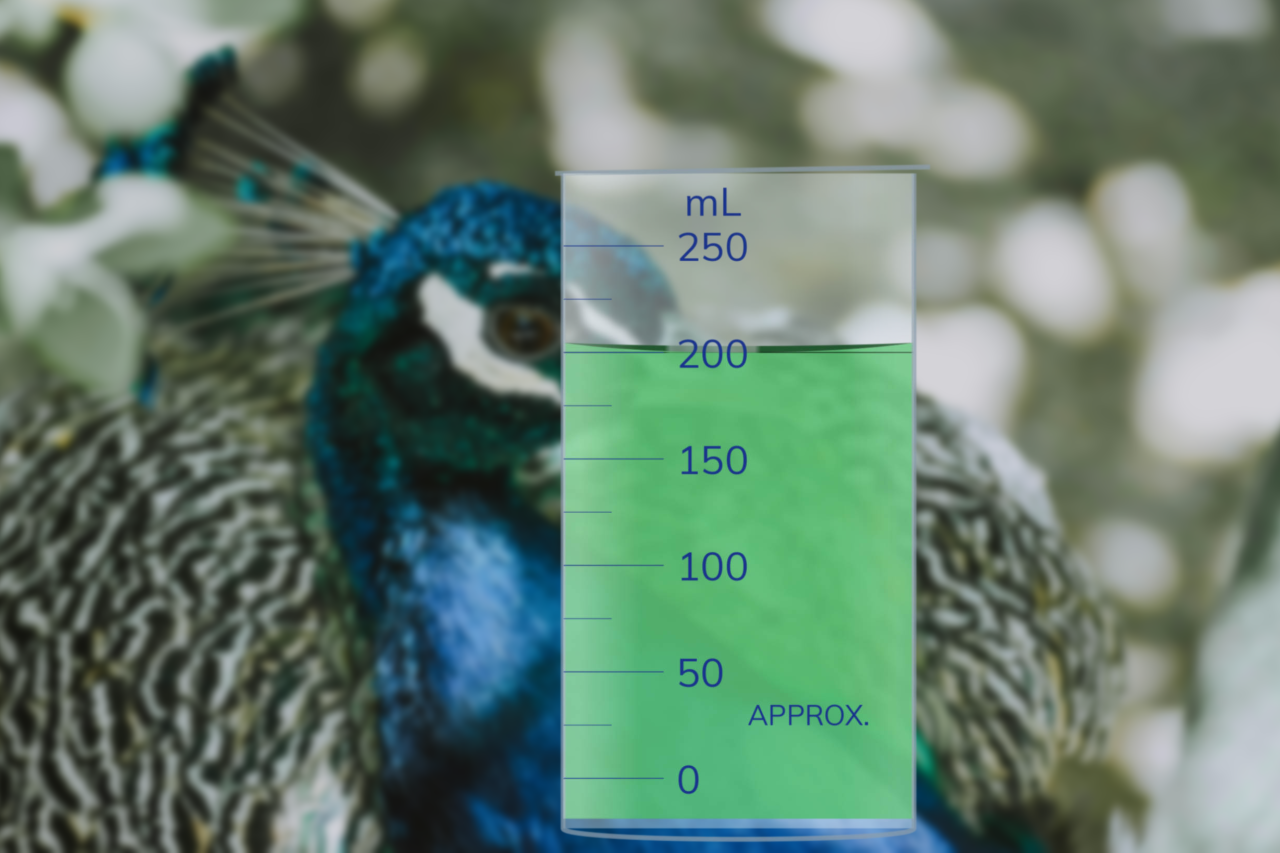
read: 200; mL
